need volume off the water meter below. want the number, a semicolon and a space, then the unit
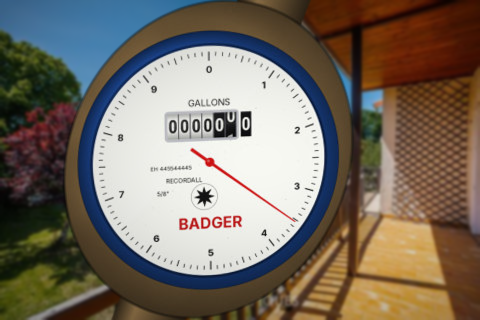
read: 3.5; gal
